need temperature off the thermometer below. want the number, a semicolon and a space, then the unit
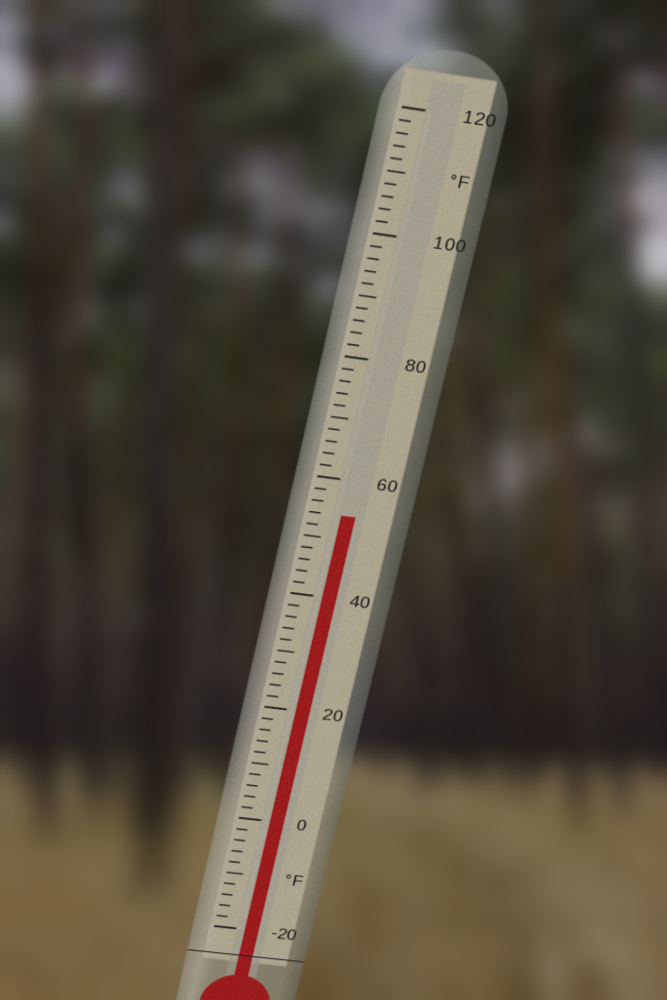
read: 54; °F
